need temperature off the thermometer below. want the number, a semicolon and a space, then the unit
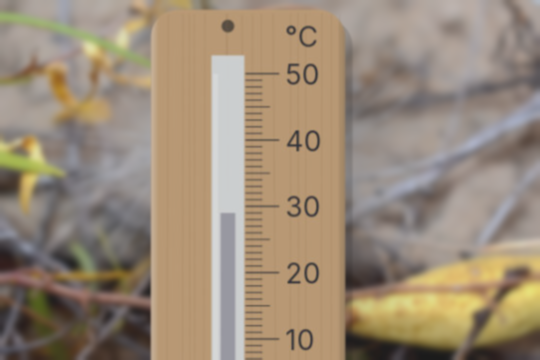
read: 29; °C
